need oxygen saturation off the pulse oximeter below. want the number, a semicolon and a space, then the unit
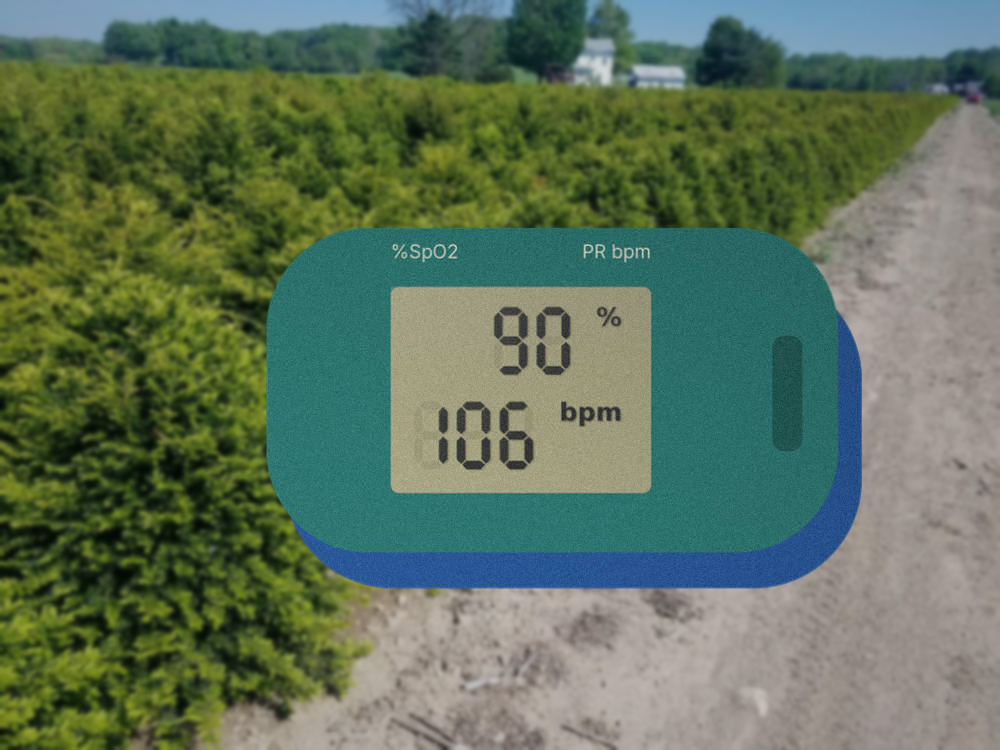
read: 90; %
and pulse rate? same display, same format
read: 106; bpm
